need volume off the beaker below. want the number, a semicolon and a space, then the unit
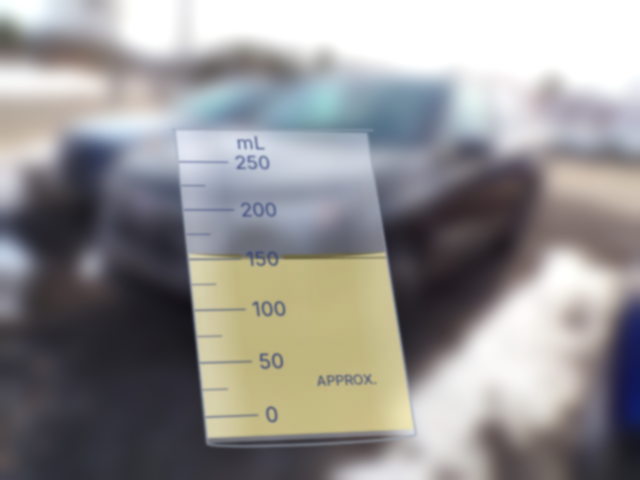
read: 150; mL
